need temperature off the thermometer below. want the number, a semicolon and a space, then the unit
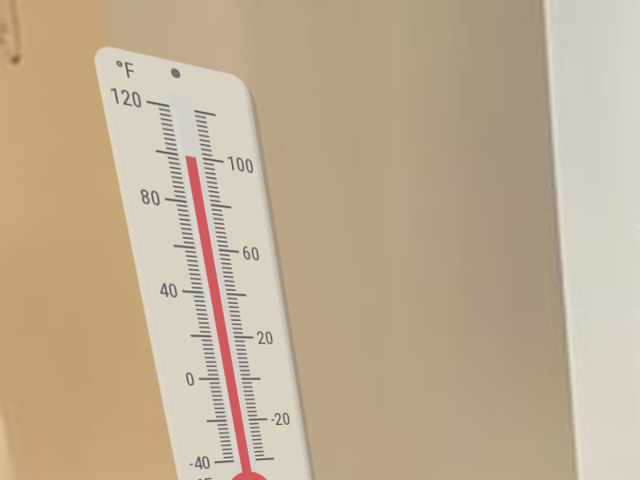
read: 100; °F
